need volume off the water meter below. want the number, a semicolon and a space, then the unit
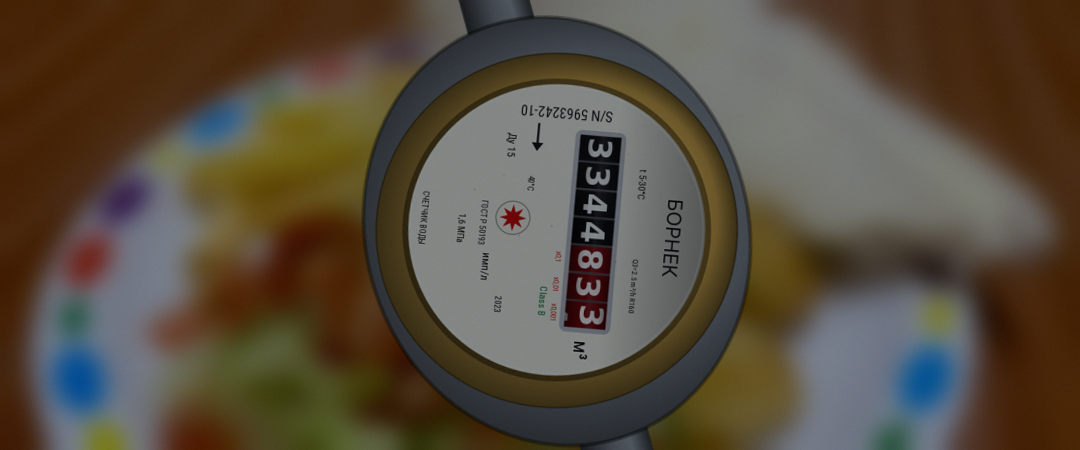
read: 3344.833; m³
